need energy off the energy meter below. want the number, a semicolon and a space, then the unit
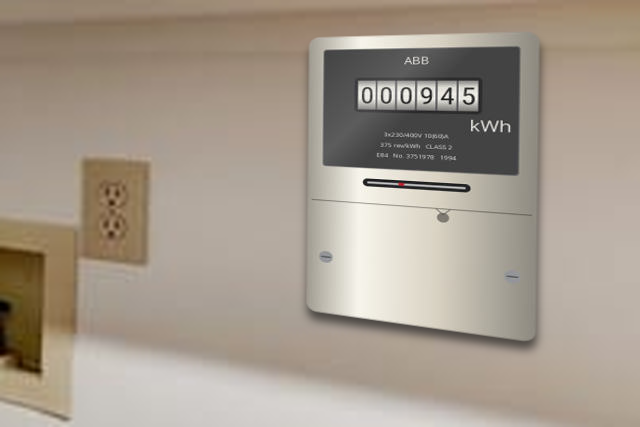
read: 945; kWh
